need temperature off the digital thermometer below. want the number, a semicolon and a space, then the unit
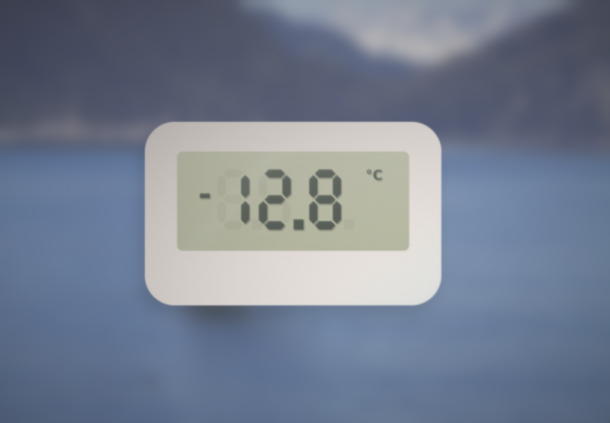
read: -12.8; °C
